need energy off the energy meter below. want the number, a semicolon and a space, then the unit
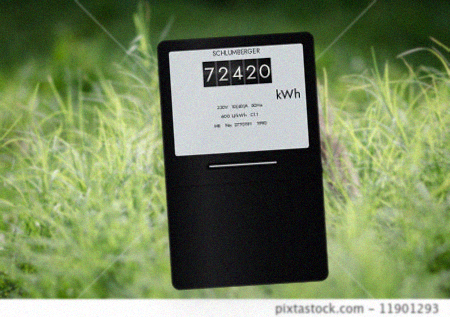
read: 72420; kWh
